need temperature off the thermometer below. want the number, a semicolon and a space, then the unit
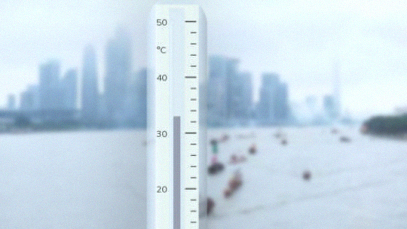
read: 33; °C
